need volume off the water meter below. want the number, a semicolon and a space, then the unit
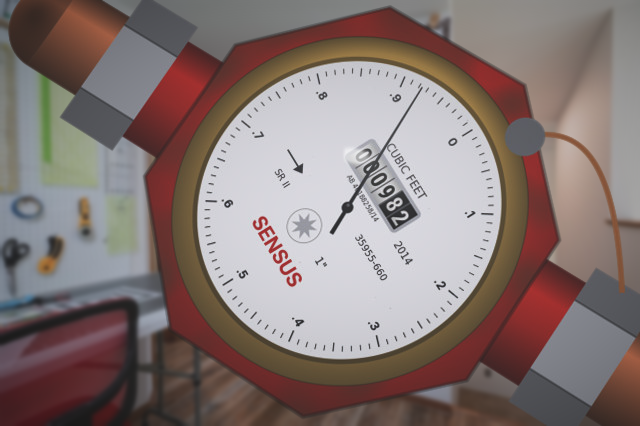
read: 981.92; ft³
